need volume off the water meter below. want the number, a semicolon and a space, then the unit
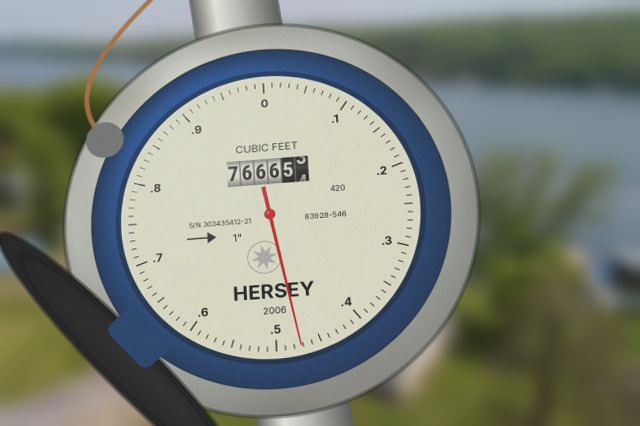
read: 766653.47; ft³
